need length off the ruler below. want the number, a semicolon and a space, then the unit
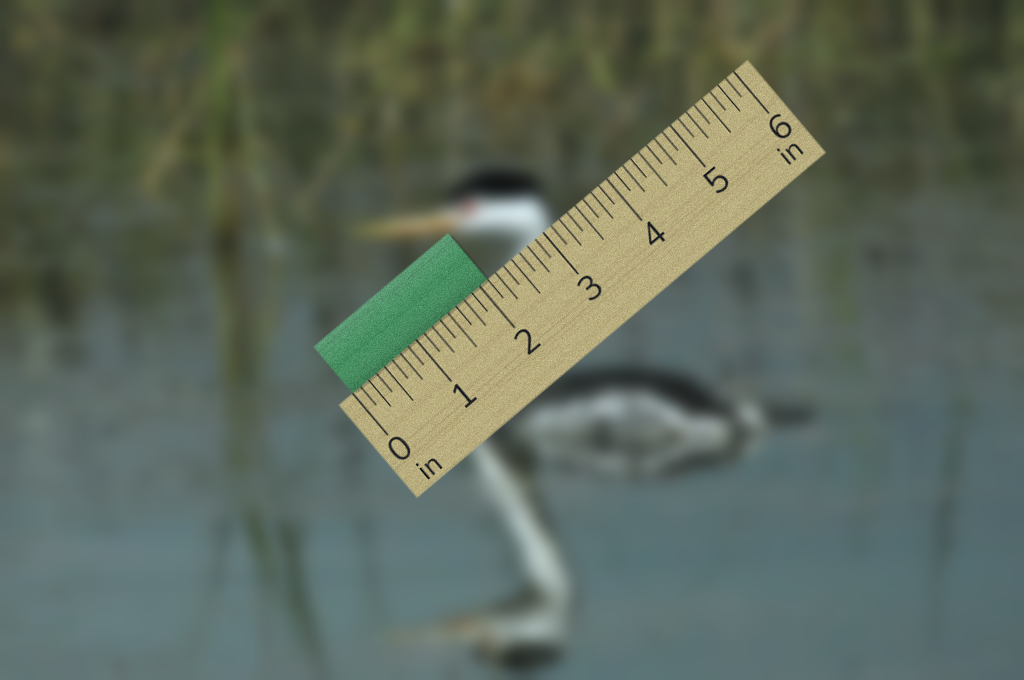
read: 2.125; in
